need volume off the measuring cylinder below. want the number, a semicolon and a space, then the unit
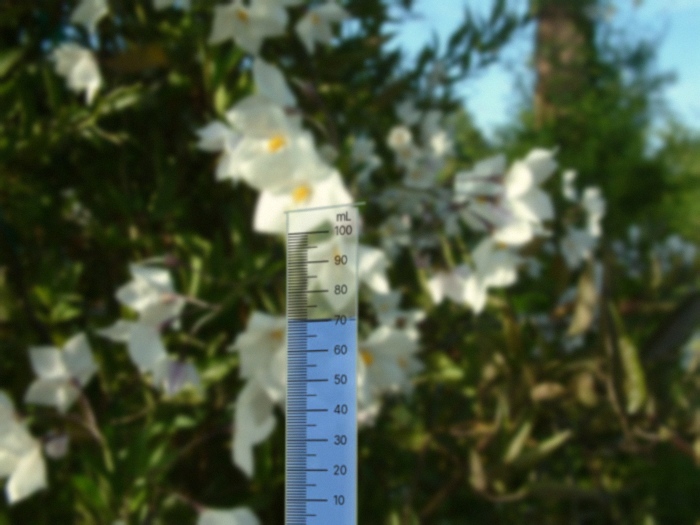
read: 70; mL
